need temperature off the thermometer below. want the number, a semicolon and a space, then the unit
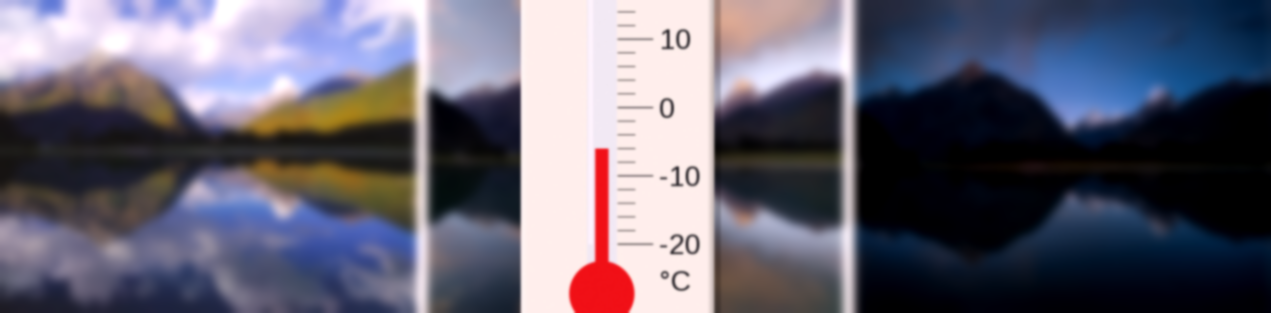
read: -6; °C
